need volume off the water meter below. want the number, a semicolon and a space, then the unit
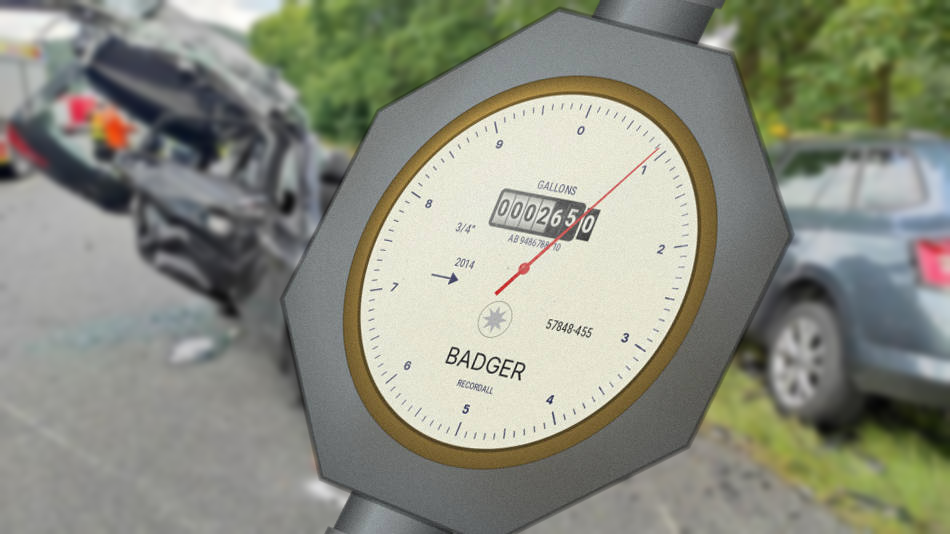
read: 2650.9; gal
